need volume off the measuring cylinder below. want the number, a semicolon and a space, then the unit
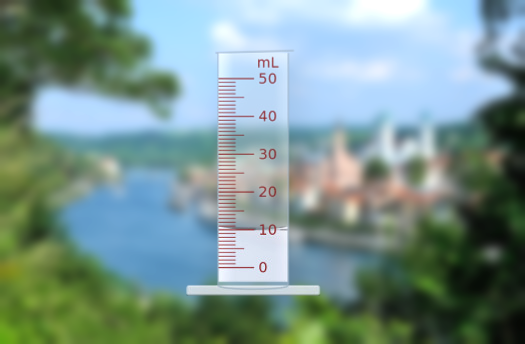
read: 10; mL
